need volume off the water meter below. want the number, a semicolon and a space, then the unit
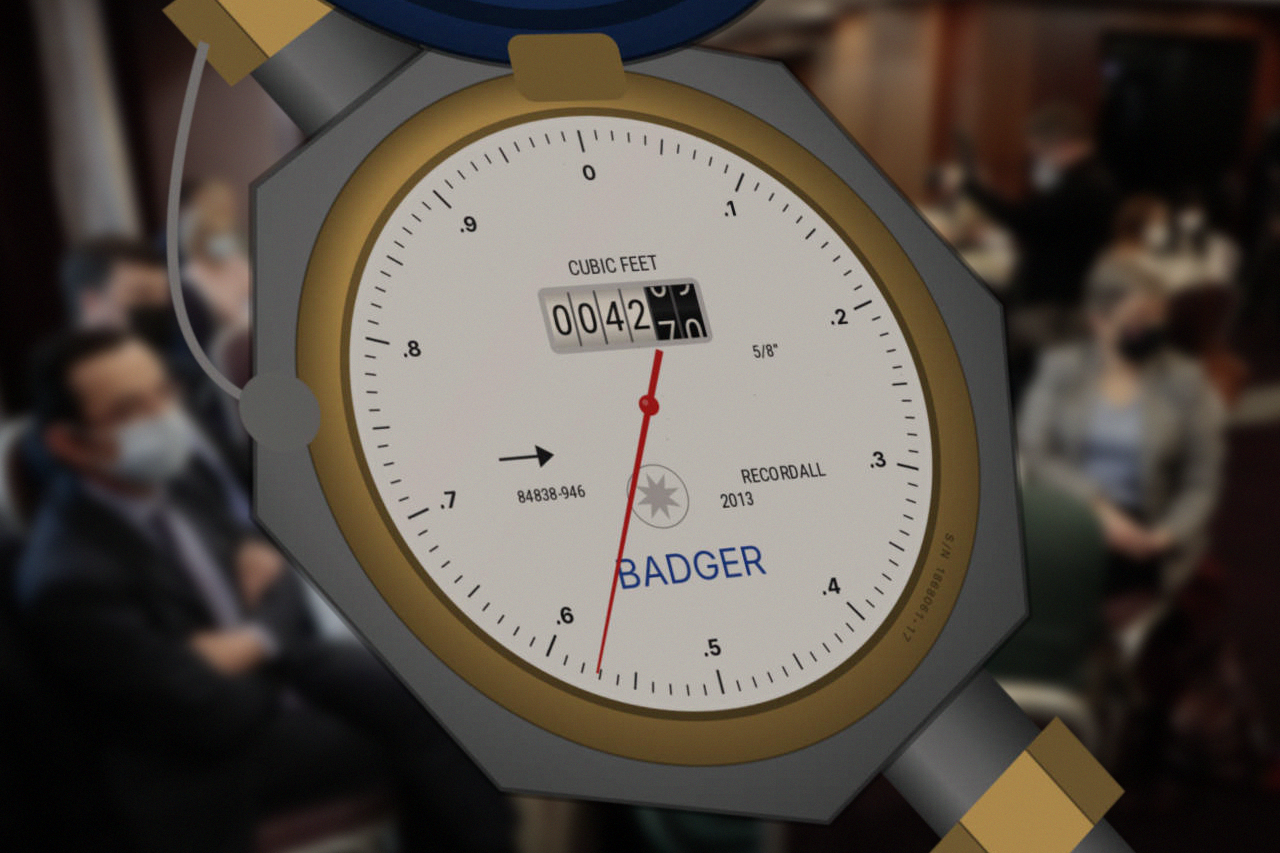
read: 4269.57; ft³
